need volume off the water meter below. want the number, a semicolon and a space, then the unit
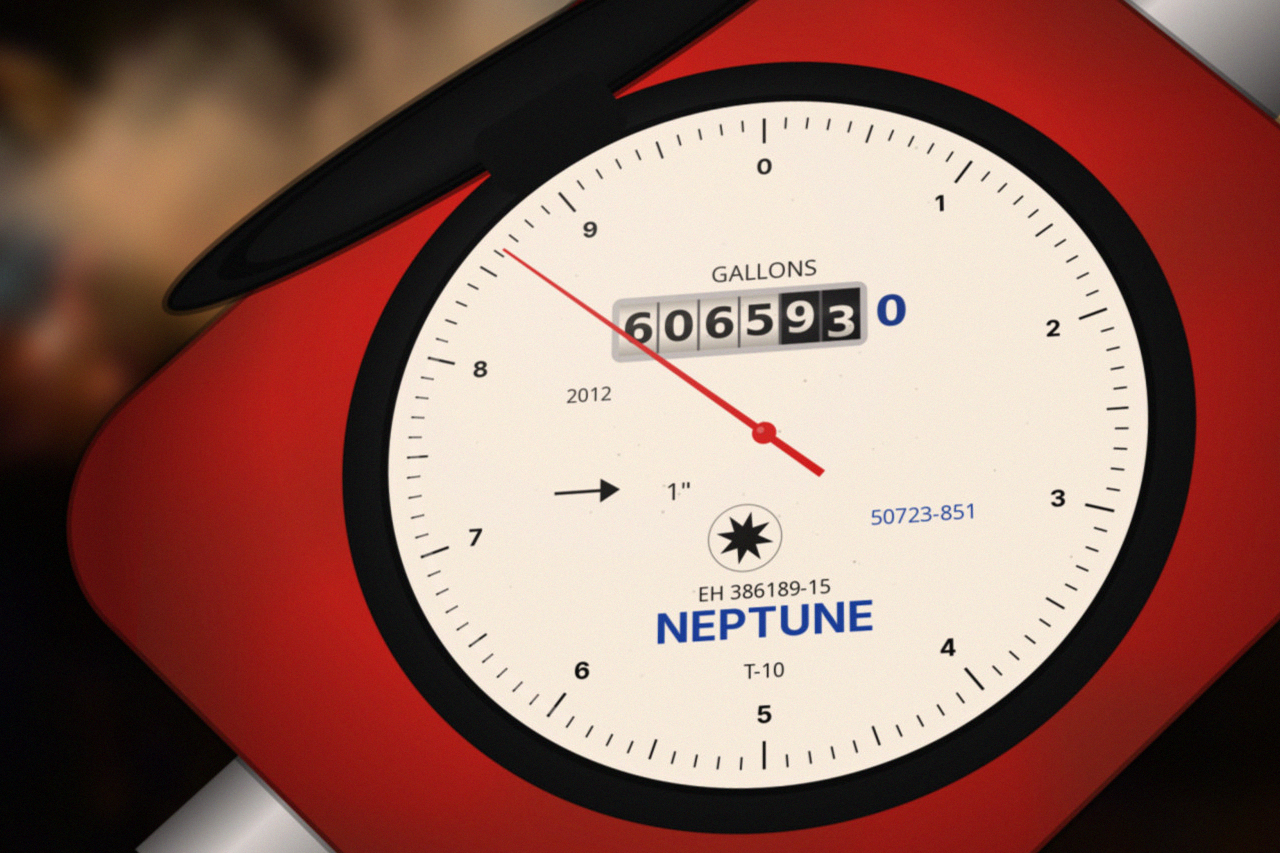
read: 6065928.6; gal
